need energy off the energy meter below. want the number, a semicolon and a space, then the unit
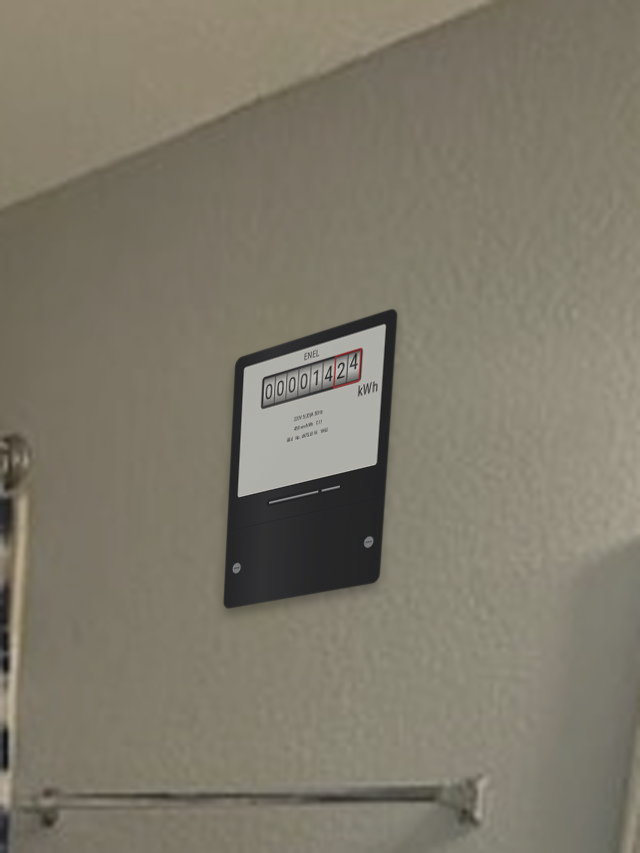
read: 14.24; kWh
